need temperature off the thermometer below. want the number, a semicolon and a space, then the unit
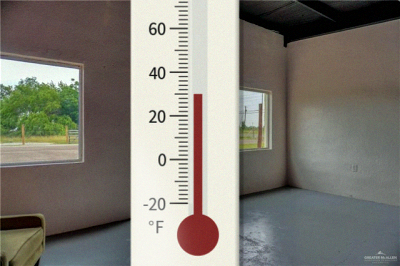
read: 30; °F
